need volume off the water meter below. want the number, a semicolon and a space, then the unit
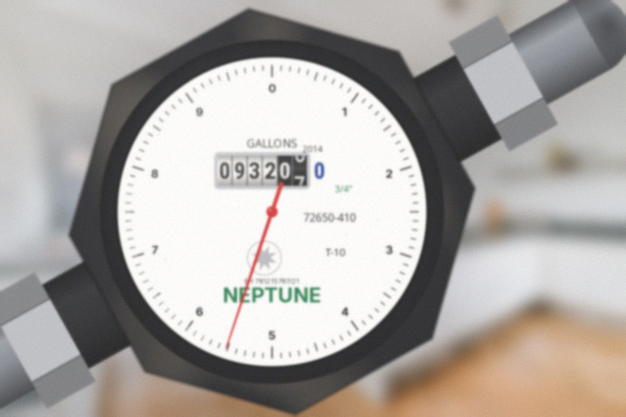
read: 932065.5; gal
